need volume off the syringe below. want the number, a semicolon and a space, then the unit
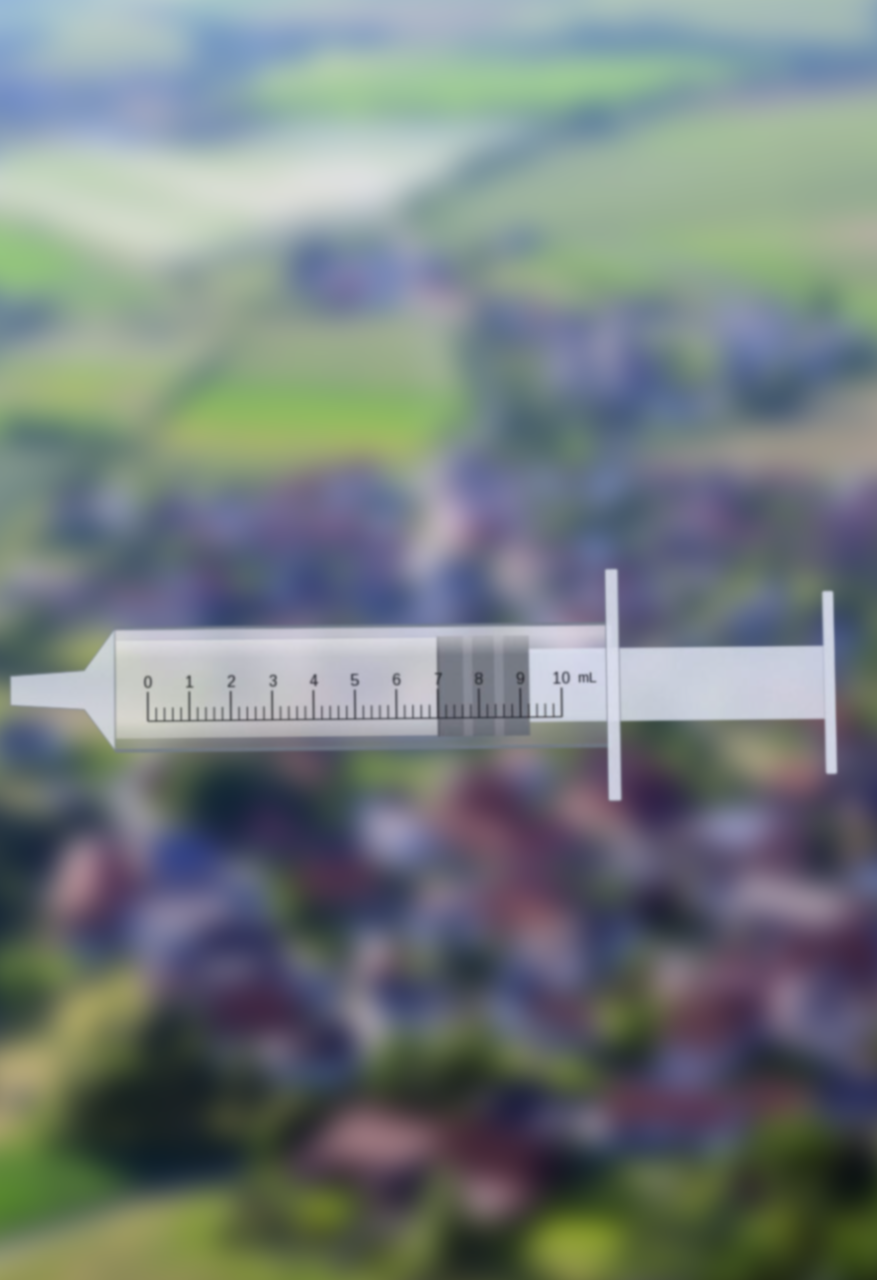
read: 7; mL
